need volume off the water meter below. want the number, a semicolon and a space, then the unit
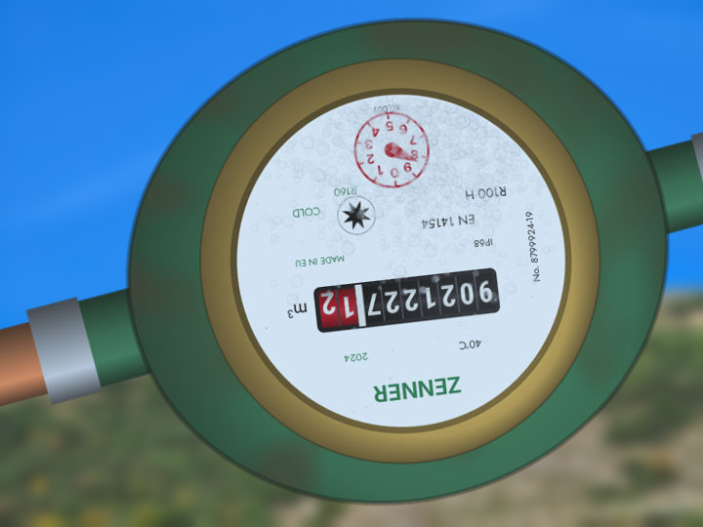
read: 9021227.118; m³
